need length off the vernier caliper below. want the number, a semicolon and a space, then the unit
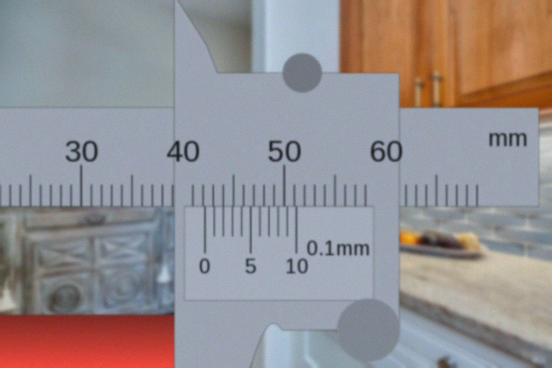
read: 42.2; mm
